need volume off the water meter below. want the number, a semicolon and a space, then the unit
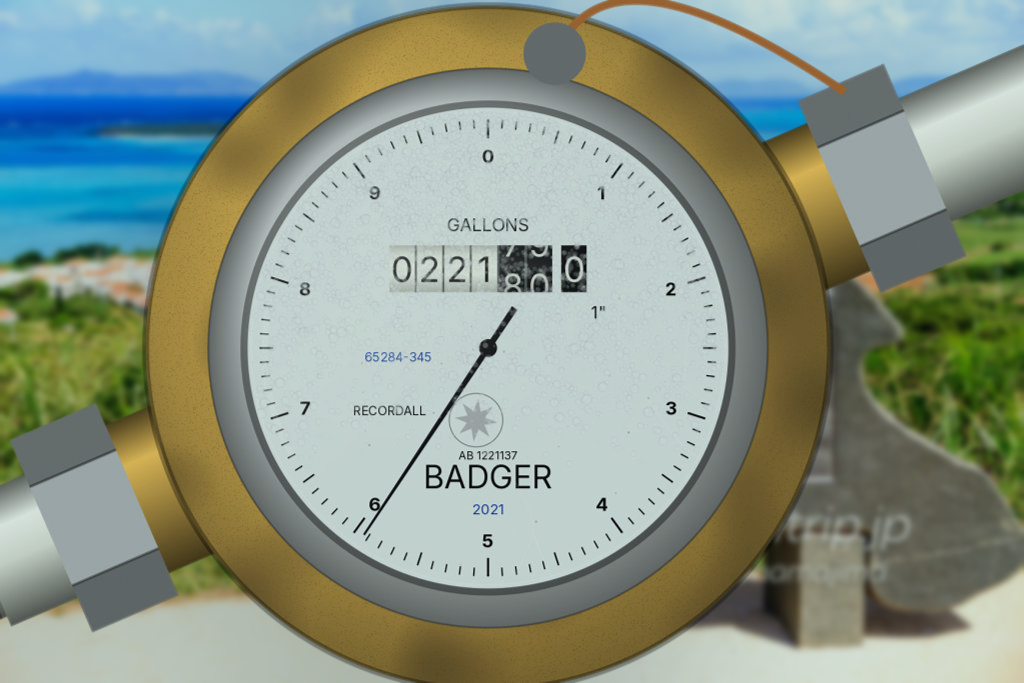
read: 221795.9; gal
